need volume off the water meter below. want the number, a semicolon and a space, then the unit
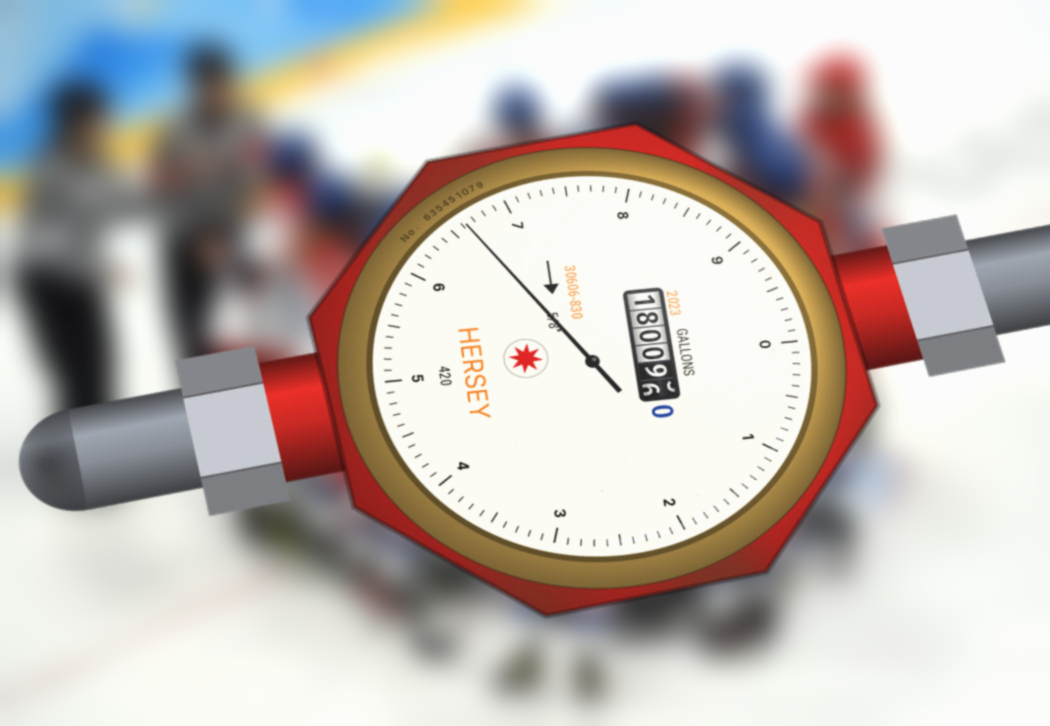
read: 1800956.6; gal
